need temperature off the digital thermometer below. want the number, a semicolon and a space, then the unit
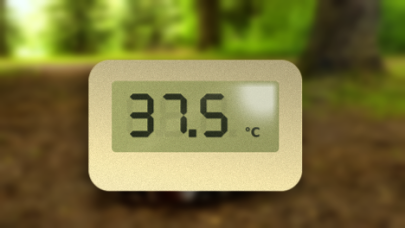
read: 37.5; °C
